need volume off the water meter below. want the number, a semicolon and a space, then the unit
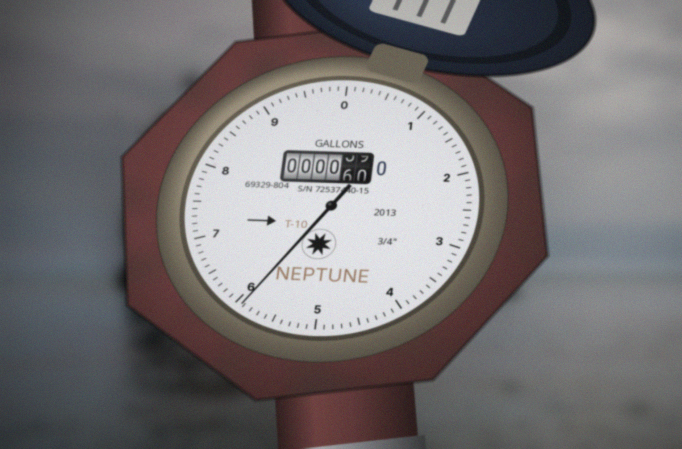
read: 595.9; gal
